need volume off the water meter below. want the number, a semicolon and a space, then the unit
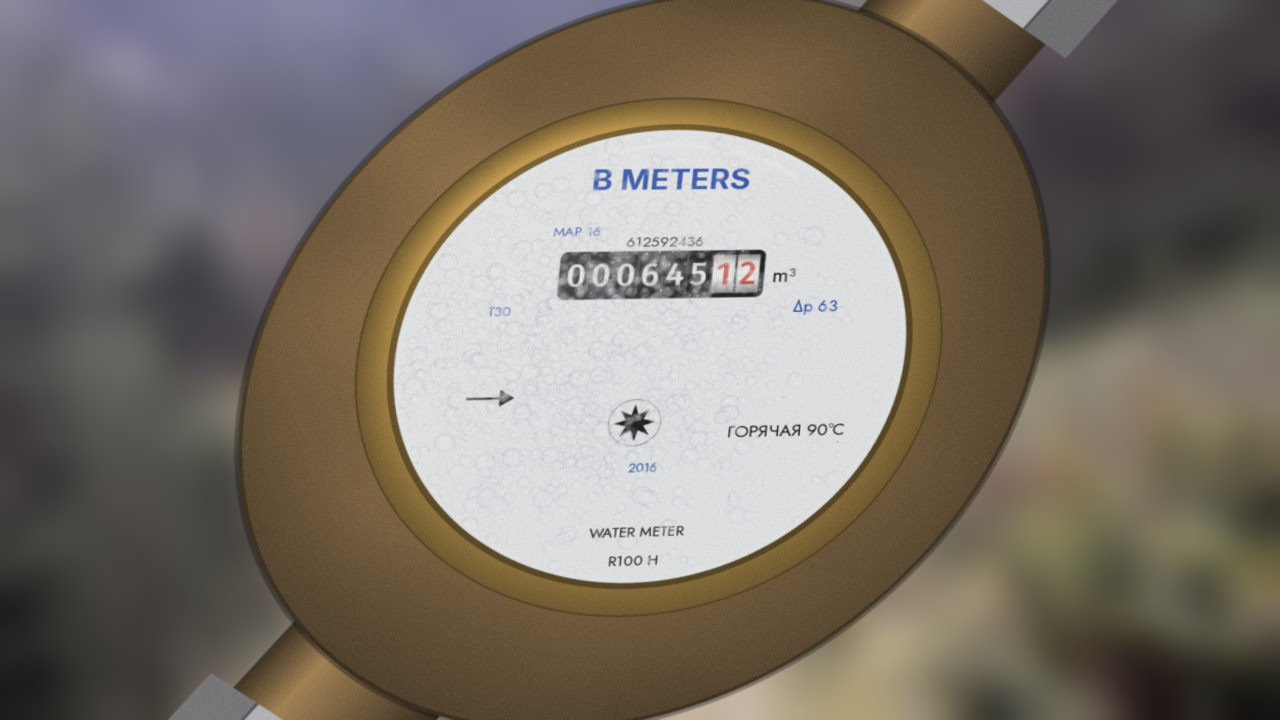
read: 645.12; m³
